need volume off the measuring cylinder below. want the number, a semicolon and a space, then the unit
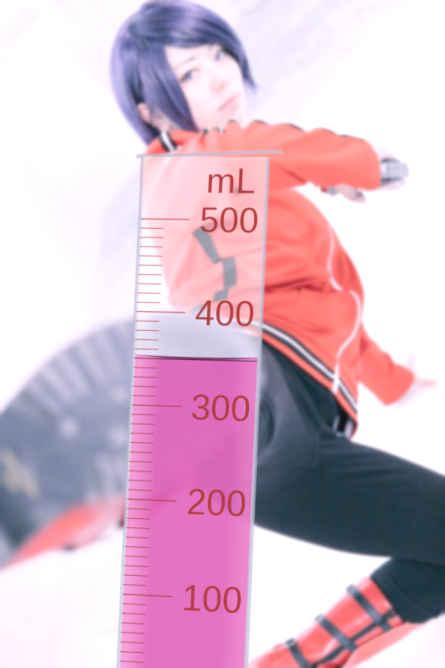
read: 350; mL
